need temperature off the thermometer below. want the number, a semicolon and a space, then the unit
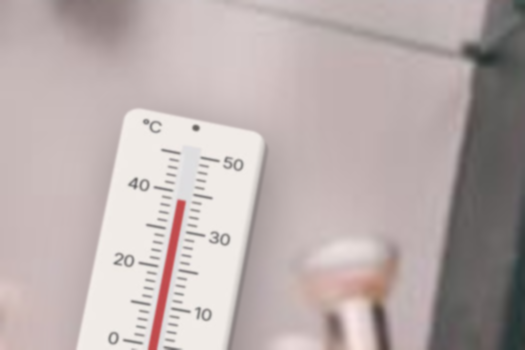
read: 38; °C
